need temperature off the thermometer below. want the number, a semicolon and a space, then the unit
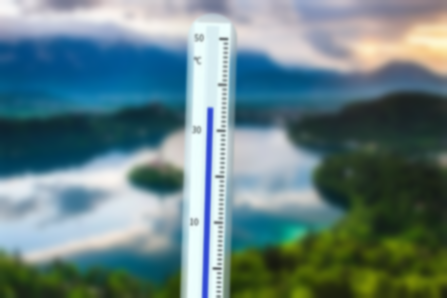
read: 35; °C
